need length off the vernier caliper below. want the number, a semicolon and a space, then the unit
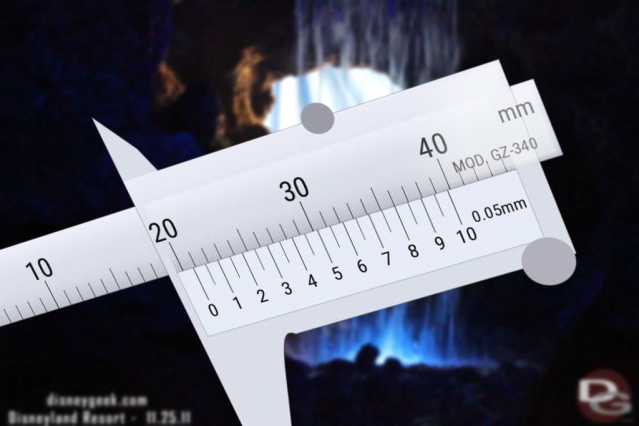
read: 20.8; mm
